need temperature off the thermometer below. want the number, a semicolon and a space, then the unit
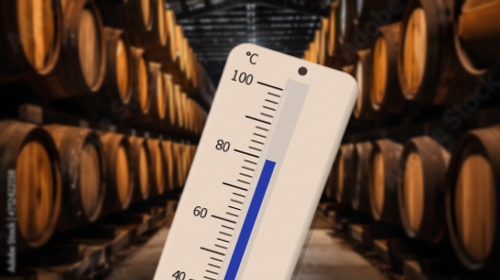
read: 80; °C
